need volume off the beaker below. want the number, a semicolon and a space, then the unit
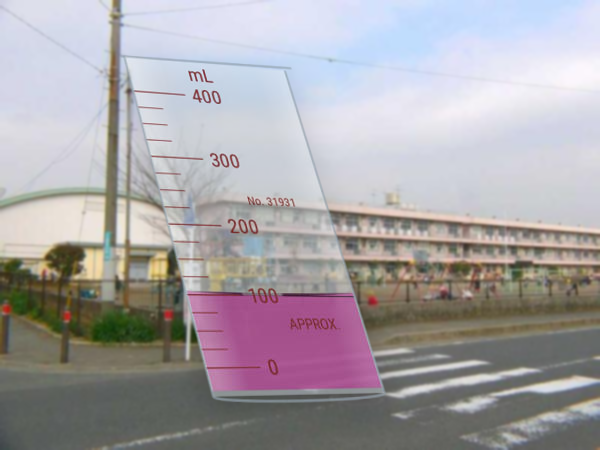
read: 100; mL
